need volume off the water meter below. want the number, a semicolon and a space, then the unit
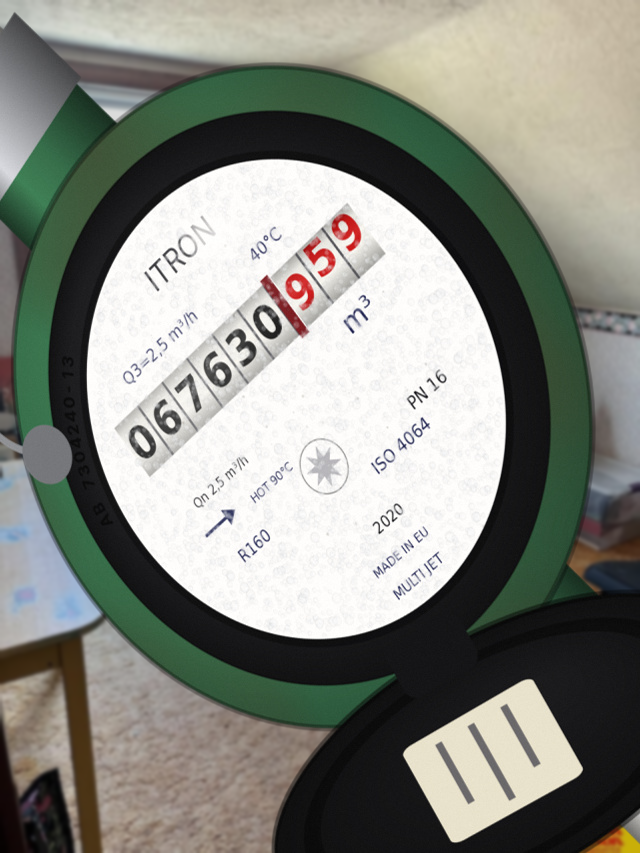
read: 67630.959; m³
